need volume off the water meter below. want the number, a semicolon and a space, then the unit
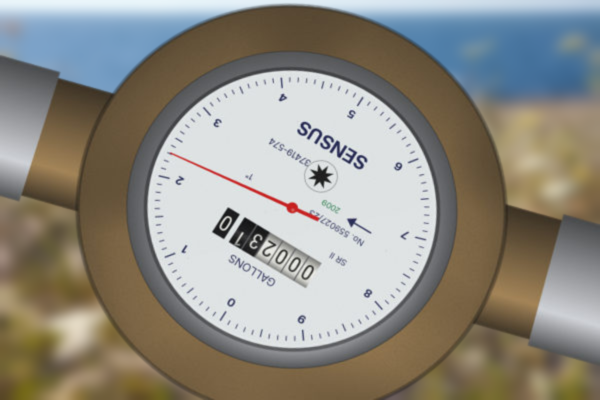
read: 2312.3; gal
